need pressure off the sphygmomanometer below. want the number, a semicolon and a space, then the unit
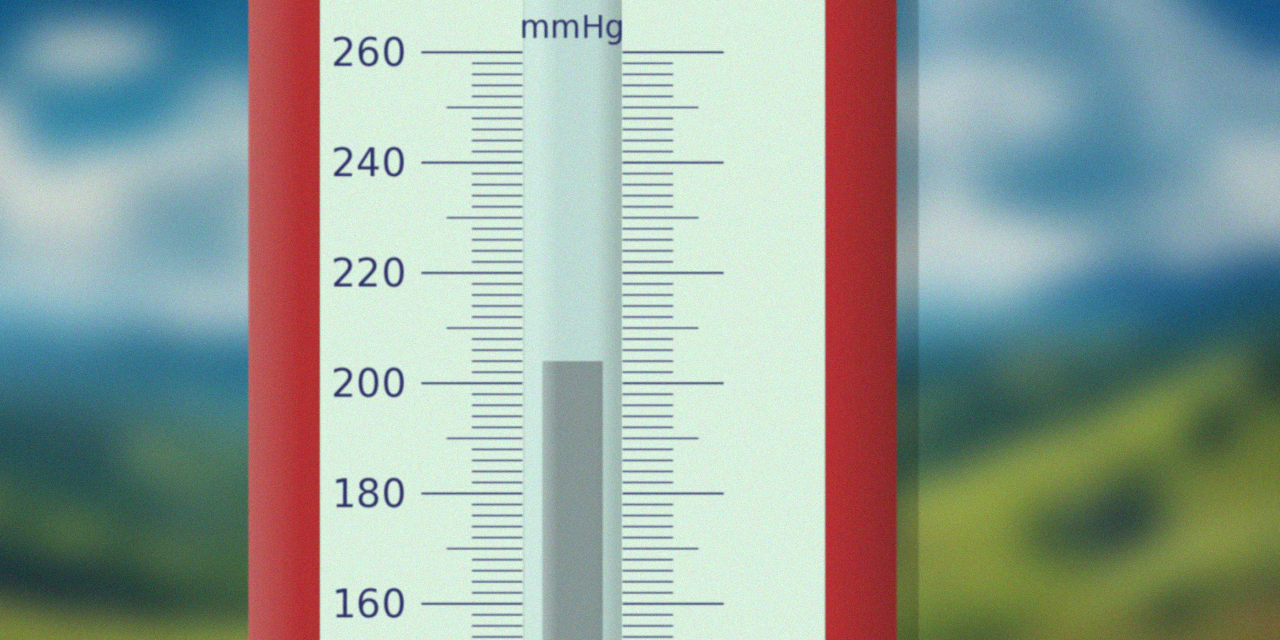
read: 204; mmHg
